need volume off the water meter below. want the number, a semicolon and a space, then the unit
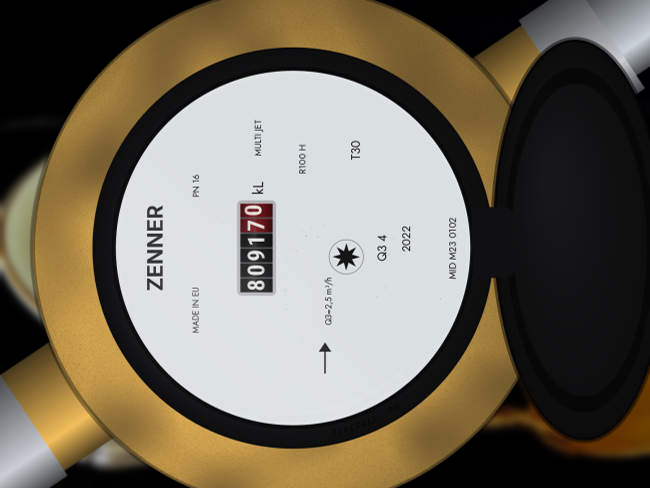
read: 8091.70; kL
